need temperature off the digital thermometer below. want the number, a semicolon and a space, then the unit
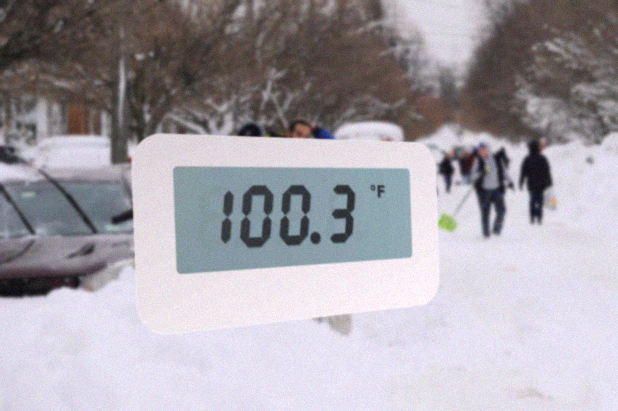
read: 100.3; °F
